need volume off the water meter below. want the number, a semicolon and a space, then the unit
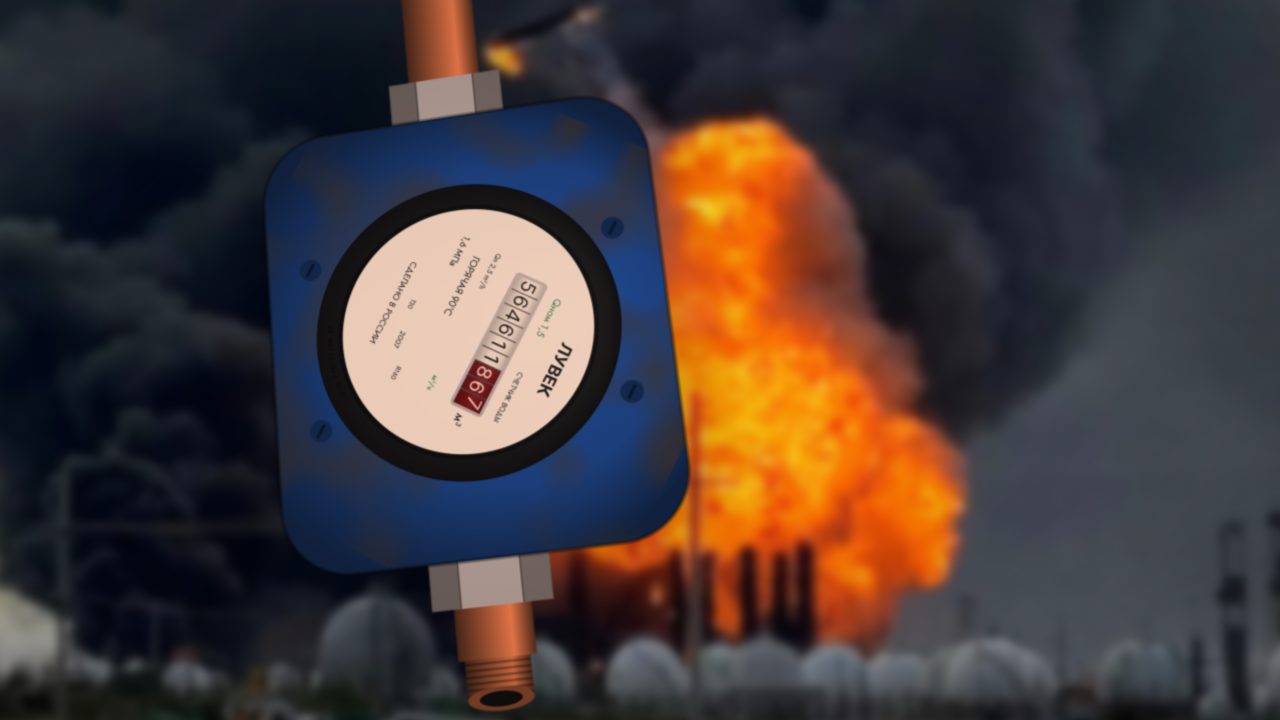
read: 564611.867; m³
